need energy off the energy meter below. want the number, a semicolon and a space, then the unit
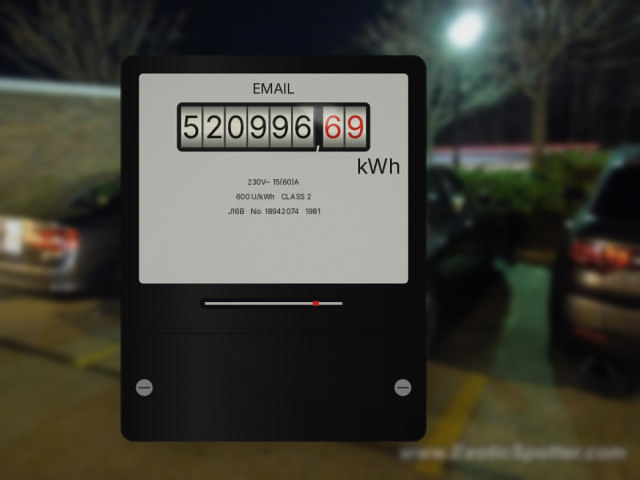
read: 520996.69; kWh
